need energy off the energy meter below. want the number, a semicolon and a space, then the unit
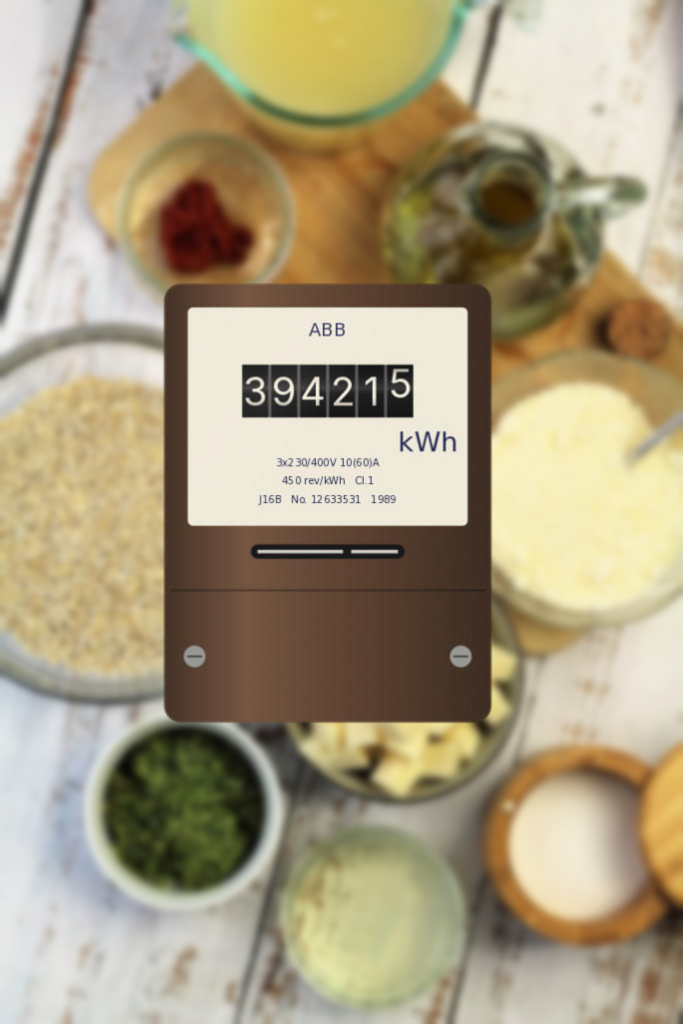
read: 394215; kWh
